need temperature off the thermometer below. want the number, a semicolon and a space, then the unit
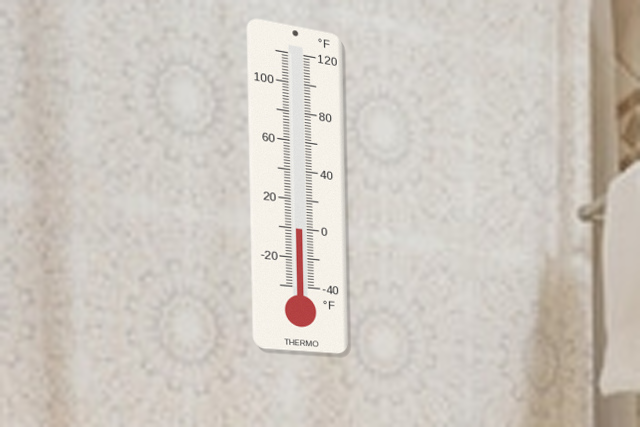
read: 0; °F
